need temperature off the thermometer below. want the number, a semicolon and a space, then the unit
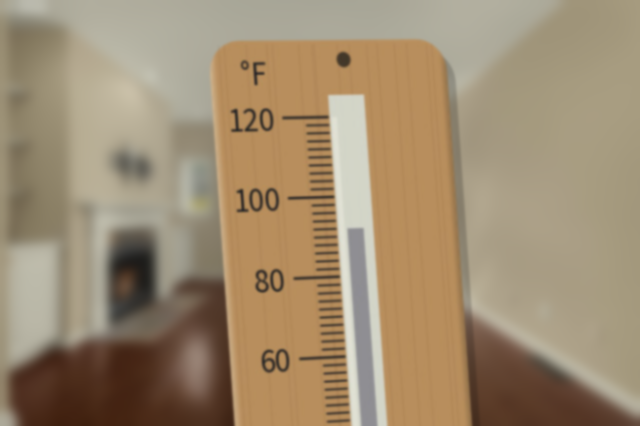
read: 92; °F
